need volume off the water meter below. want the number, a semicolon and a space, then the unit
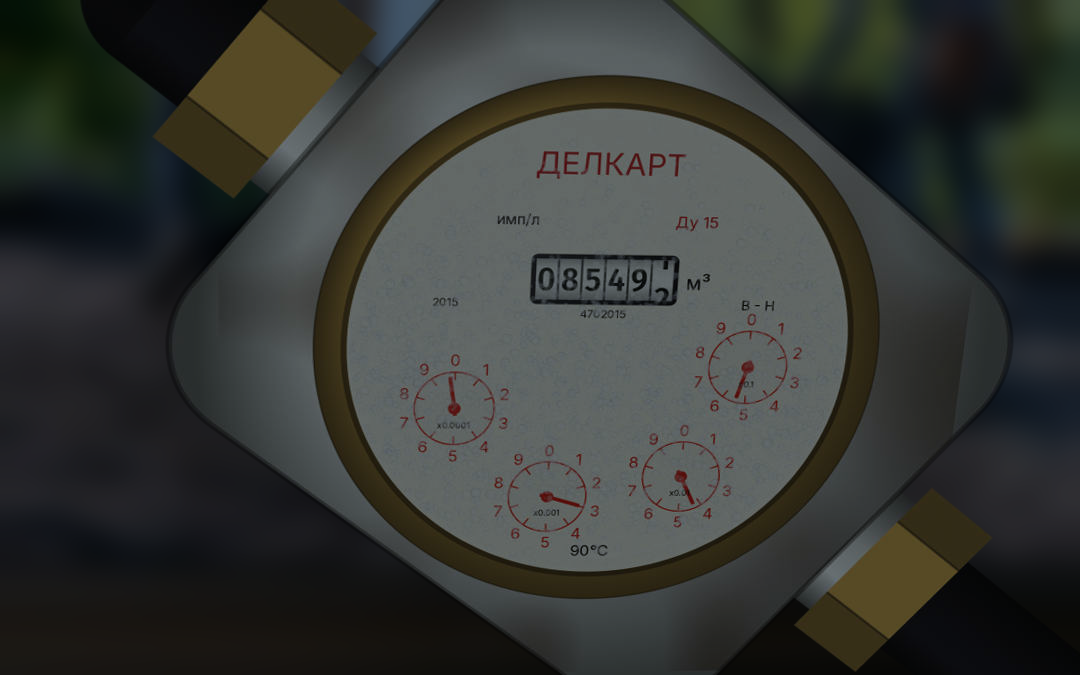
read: 85491.5429; m³
